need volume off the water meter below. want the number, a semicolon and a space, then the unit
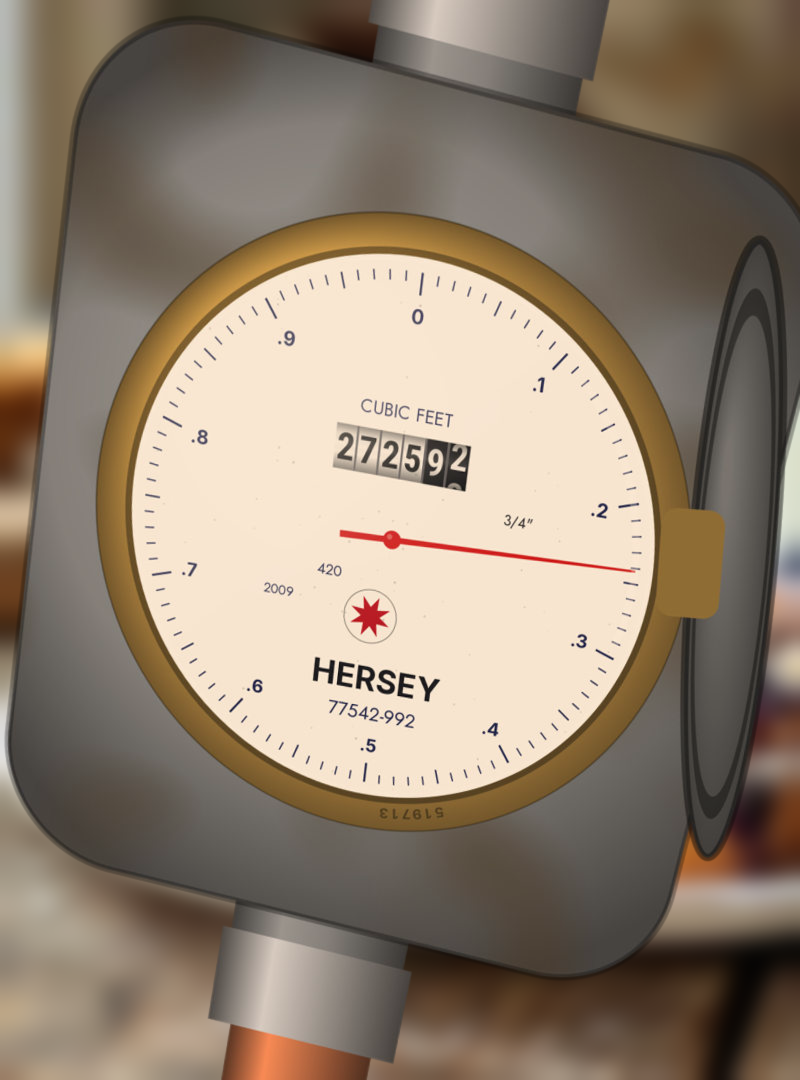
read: 272592.24; ft³
